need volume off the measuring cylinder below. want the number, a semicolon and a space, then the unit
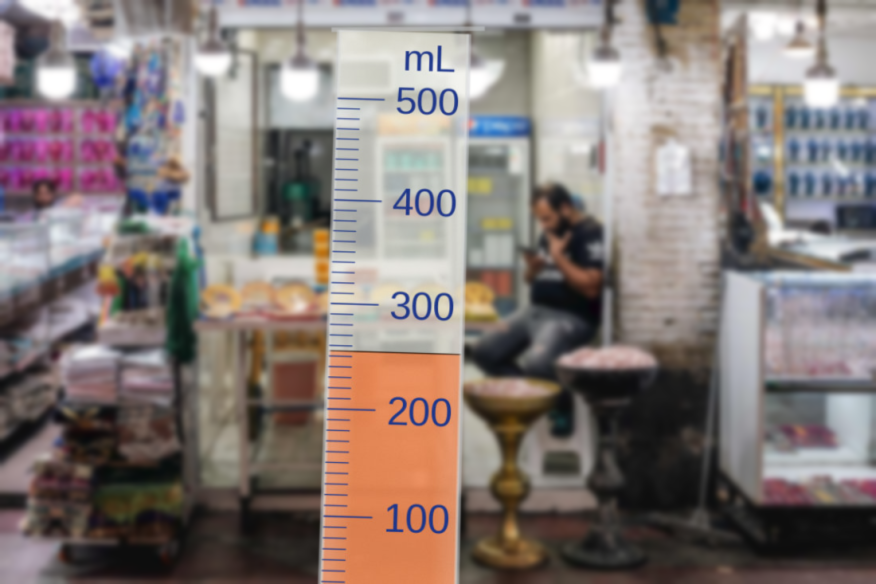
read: 255; mL
